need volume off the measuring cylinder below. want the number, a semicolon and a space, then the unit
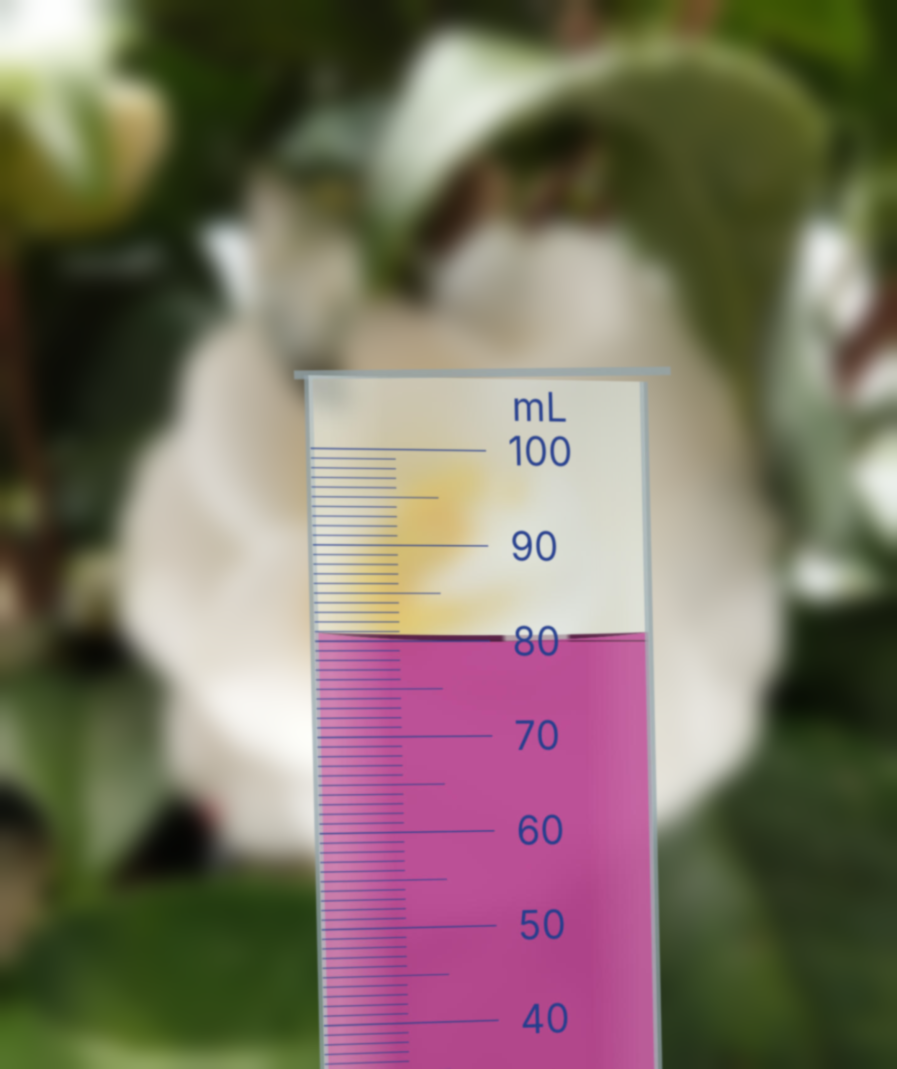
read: 80; mL
